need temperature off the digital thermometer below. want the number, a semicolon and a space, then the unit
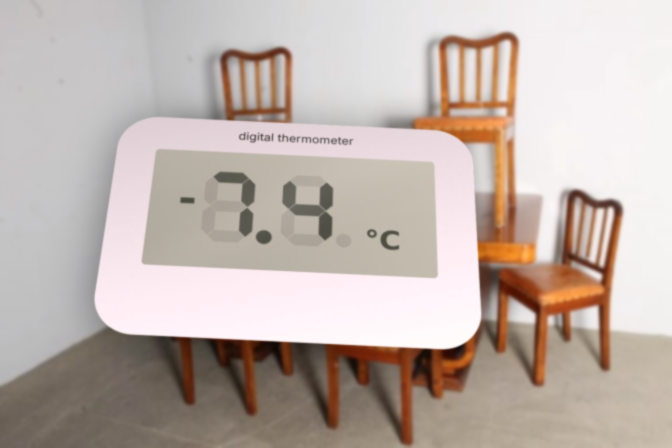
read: -7.4; °C
